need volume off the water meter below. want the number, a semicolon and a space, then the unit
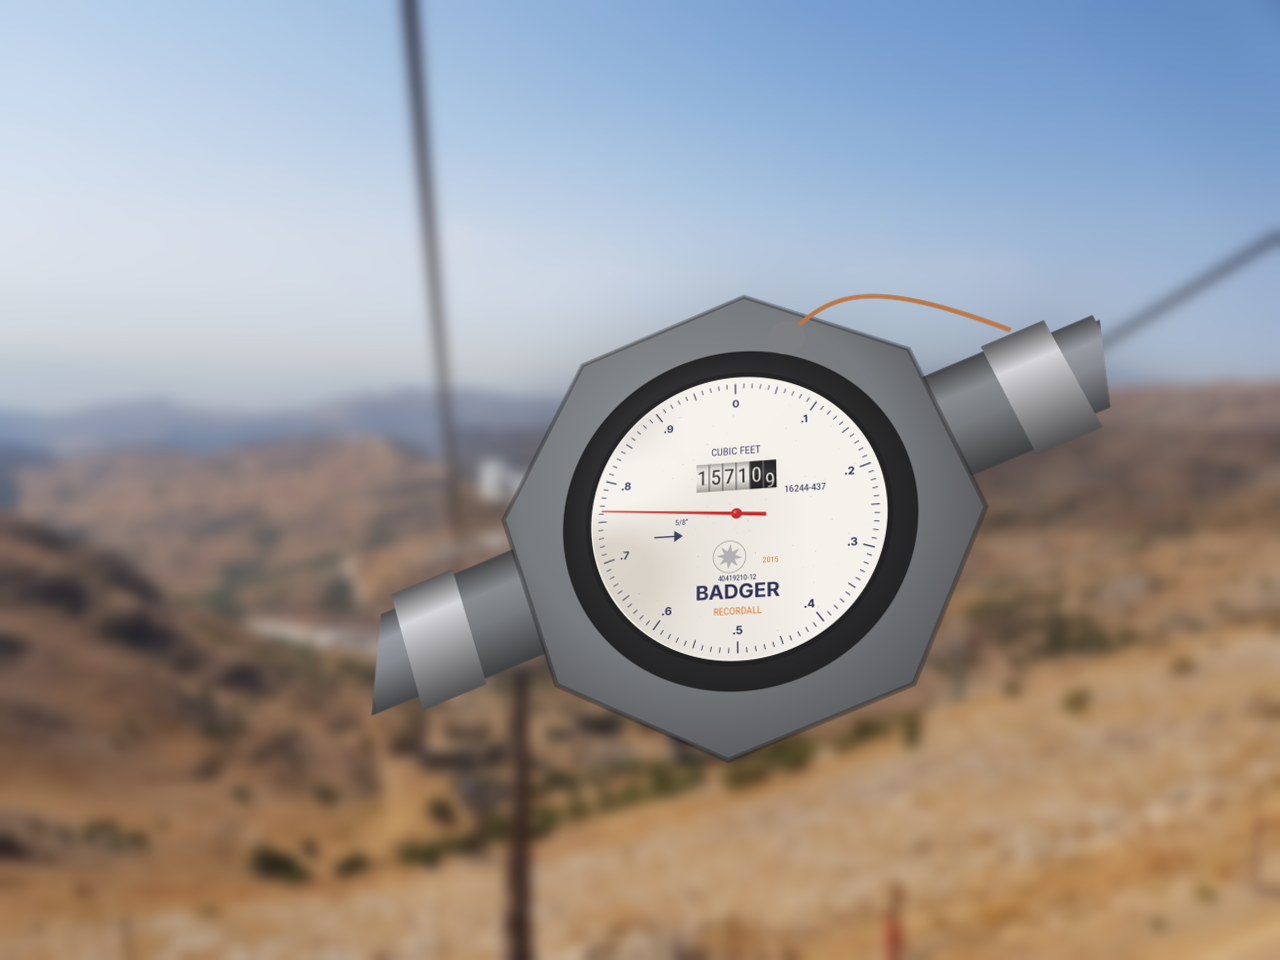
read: 157108.76; ft³
